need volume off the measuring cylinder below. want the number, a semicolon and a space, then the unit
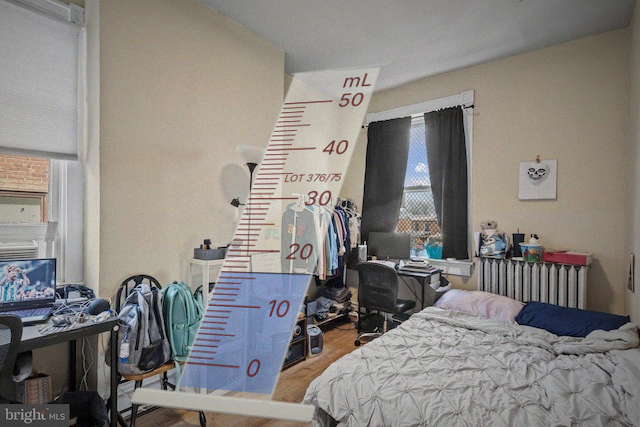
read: 16; mL
